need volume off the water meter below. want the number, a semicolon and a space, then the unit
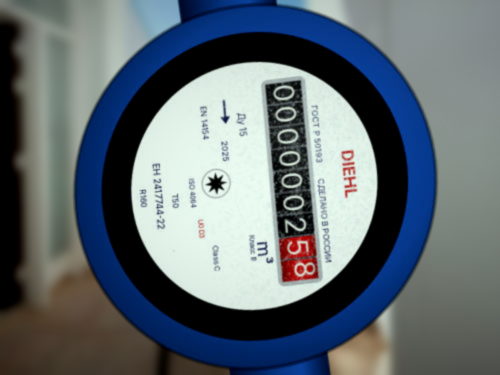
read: 2.58; m³
